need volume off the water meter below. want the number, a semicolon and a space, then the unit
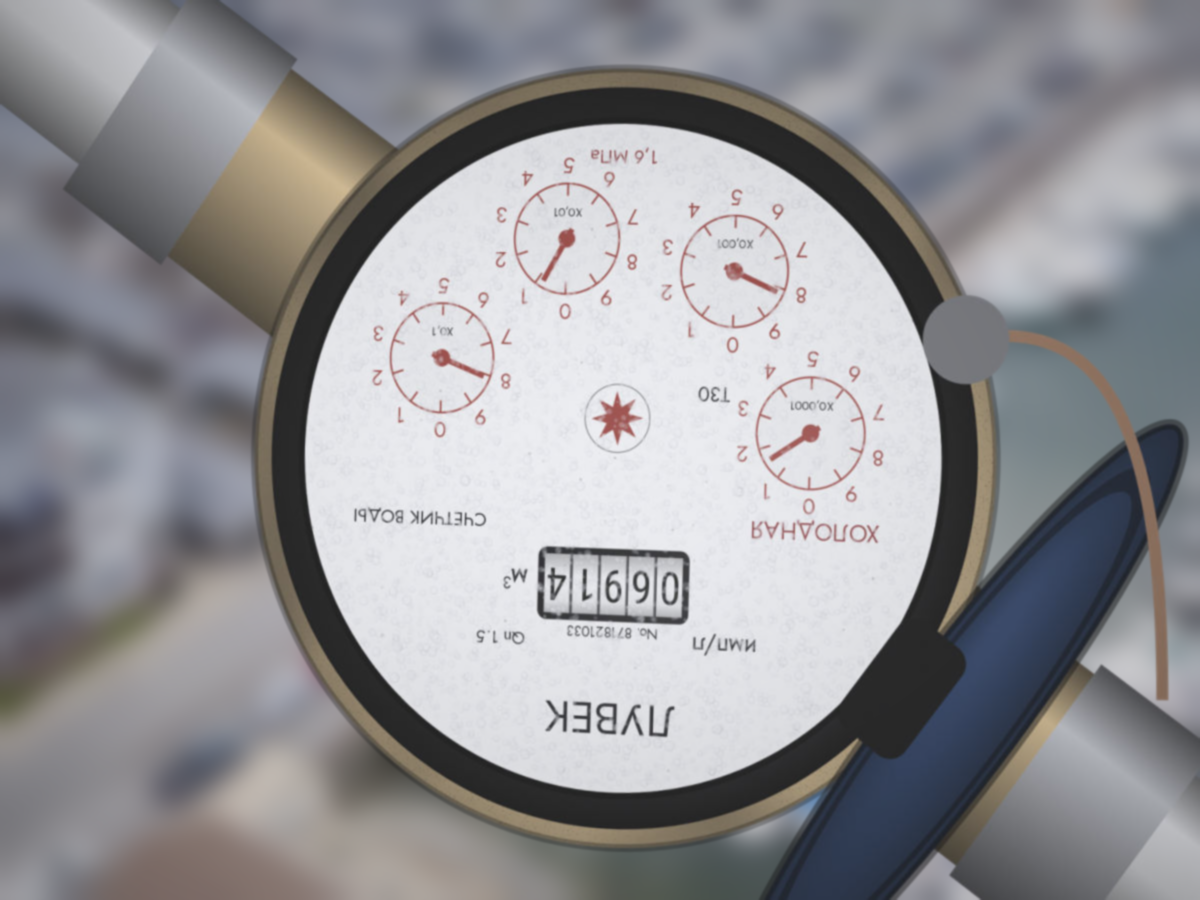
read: 6914.8081; m³
